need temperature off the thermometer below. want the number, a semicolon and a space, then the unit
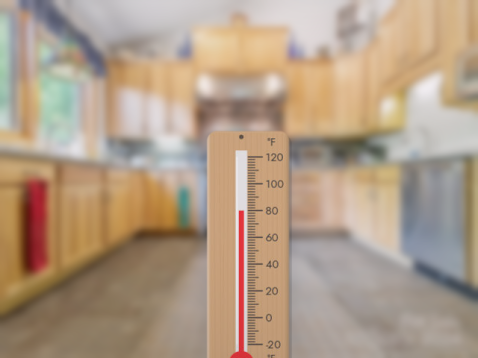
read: 80; °F
